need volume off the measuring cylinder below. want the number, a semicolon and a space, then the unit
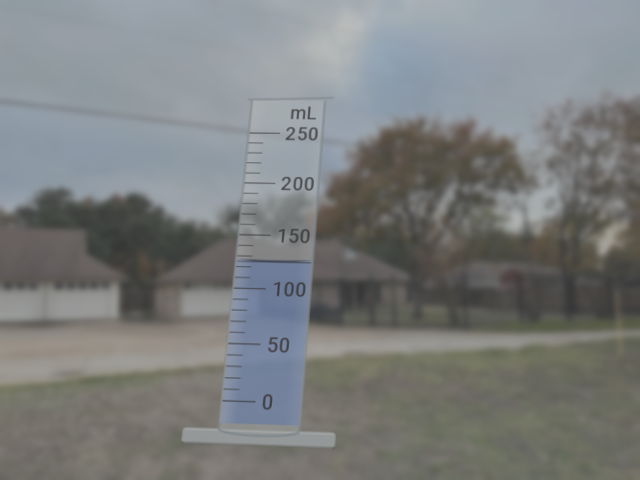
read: 125; mL
